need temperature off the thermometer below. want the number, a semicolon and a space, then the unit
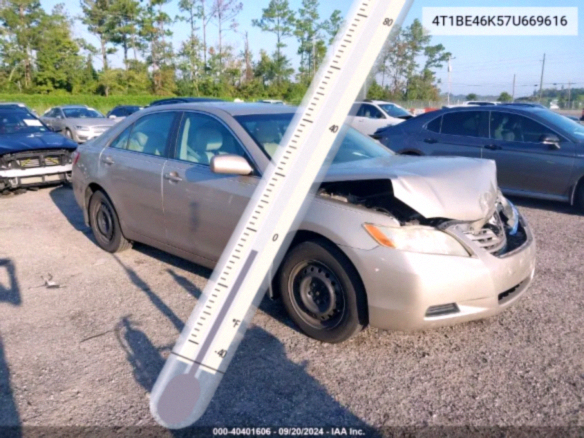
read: -6; °F
